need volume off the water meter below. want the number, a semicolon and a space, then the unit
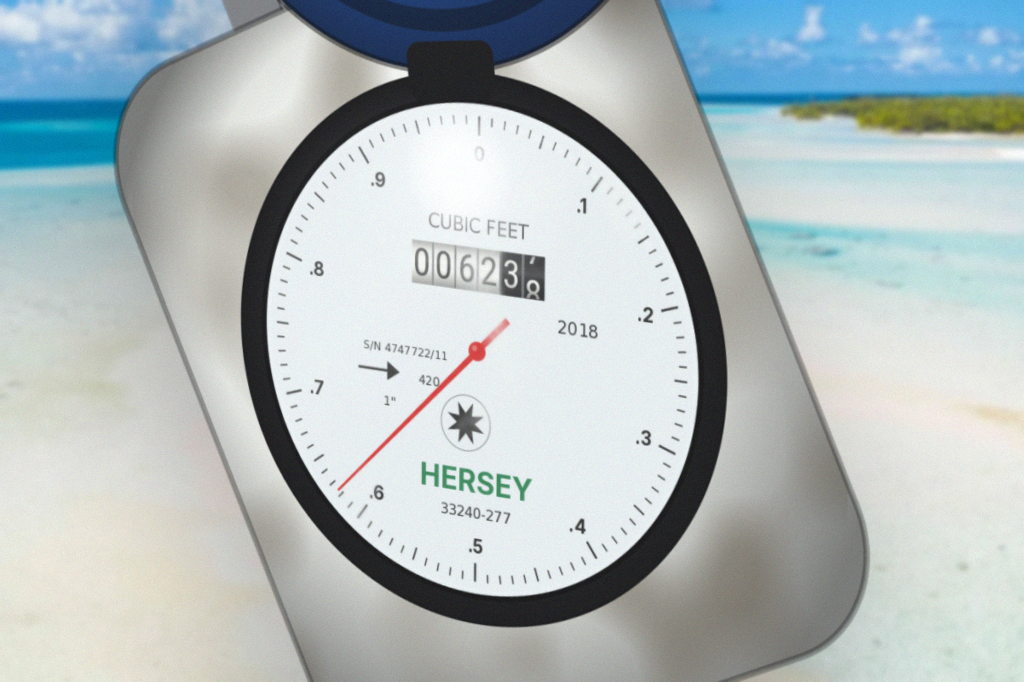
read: 6237.62; ft³
